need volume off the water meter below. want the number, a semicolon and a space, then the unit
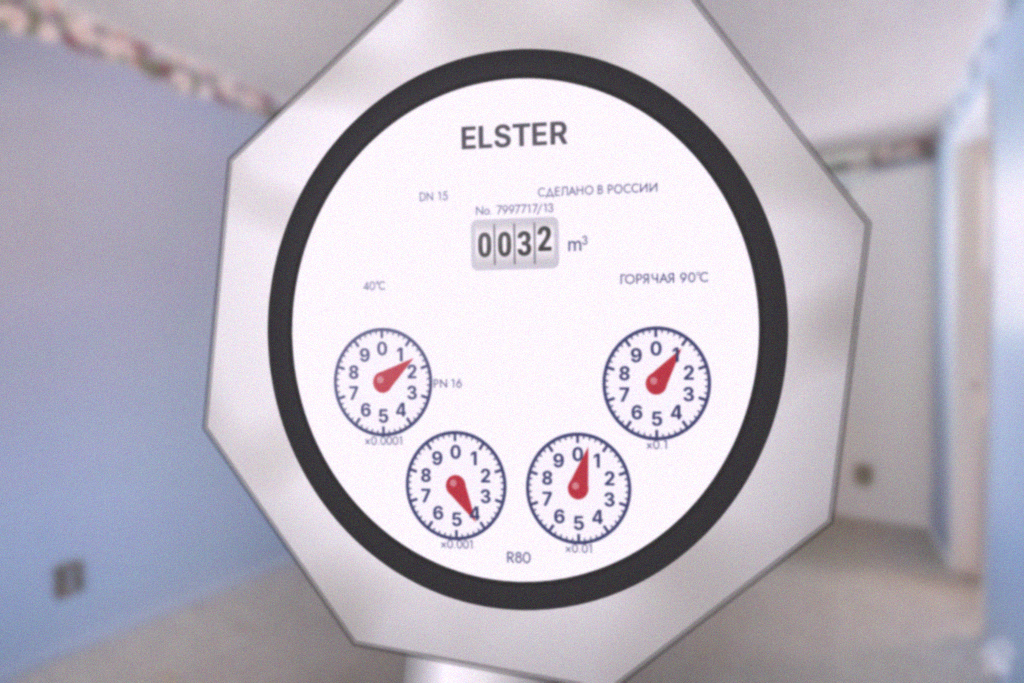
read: 32.1041; m³
